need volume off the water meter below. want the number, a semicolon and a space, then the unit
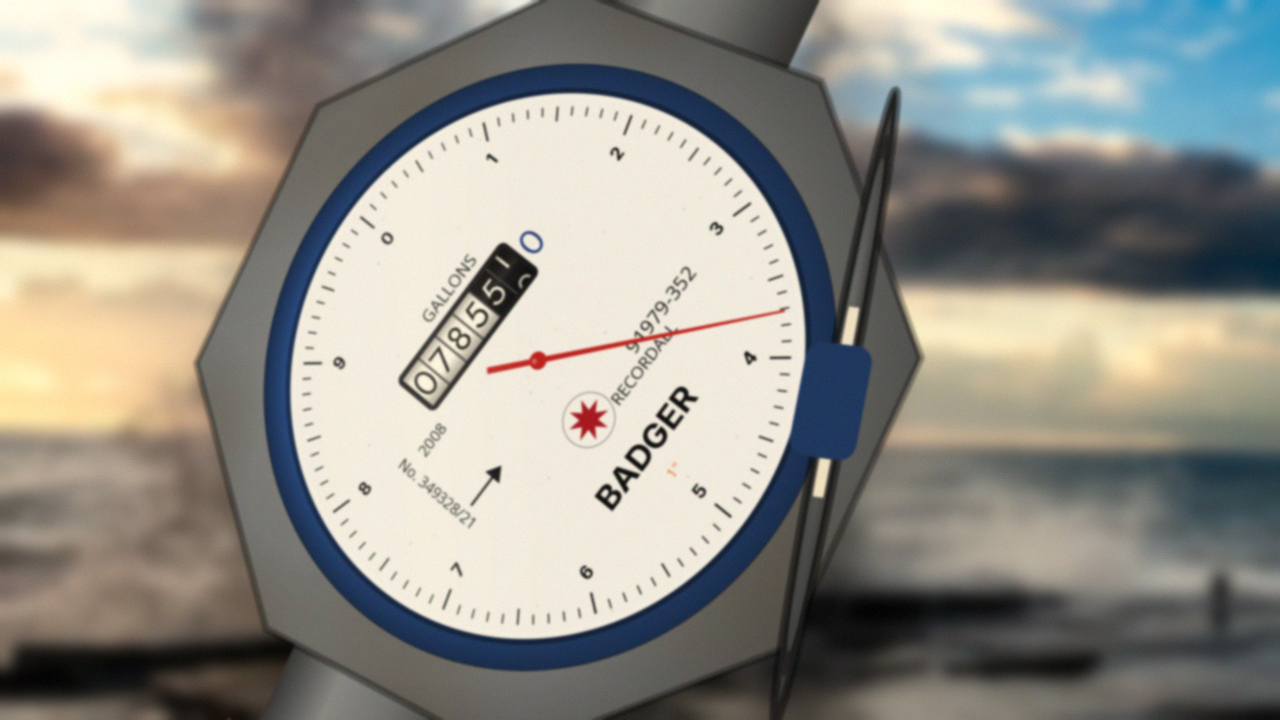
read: 785513.7; gal
